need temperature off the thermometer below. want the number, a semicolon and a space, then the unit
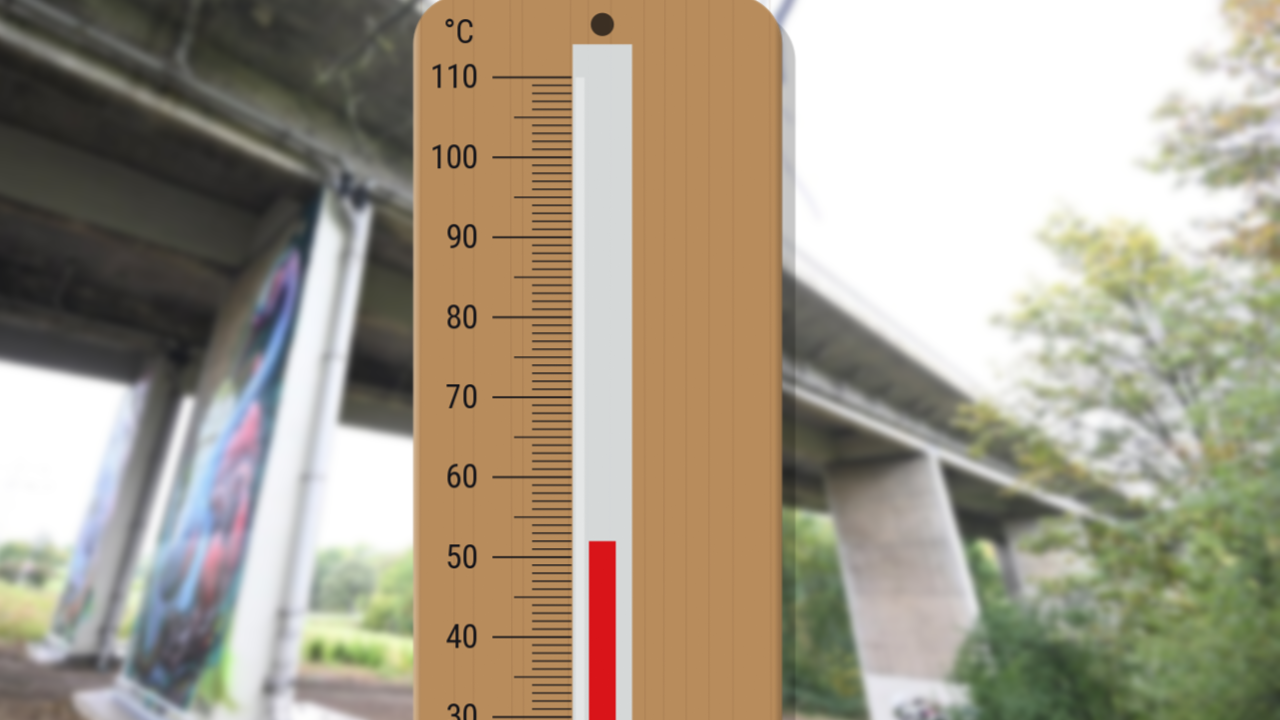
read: 52; °C
